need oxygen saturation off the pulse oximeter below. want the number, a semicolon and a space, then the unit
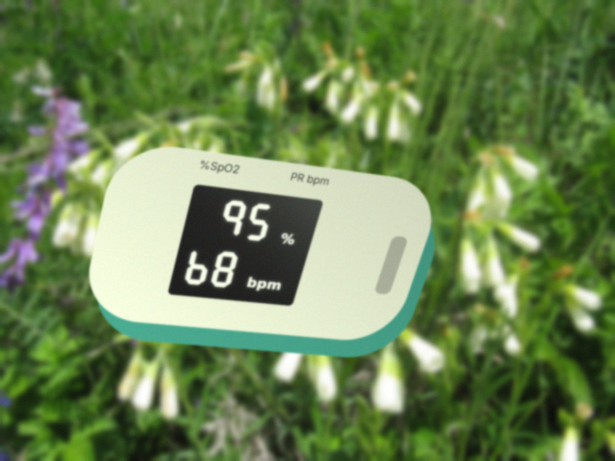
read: 95; %
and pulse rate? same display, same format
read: 68; bpm
